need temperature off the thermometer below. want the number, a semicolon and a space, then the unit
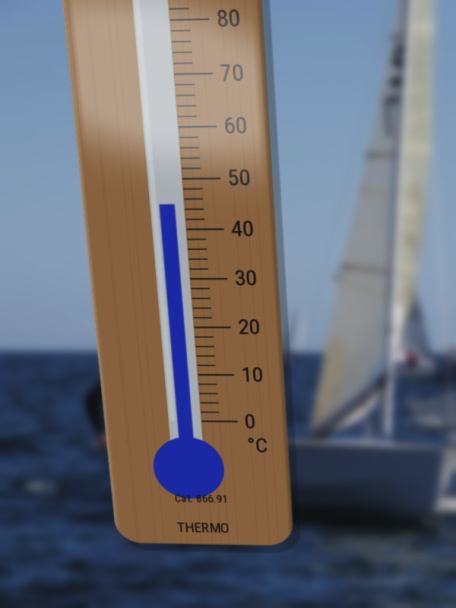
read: 45; °C
